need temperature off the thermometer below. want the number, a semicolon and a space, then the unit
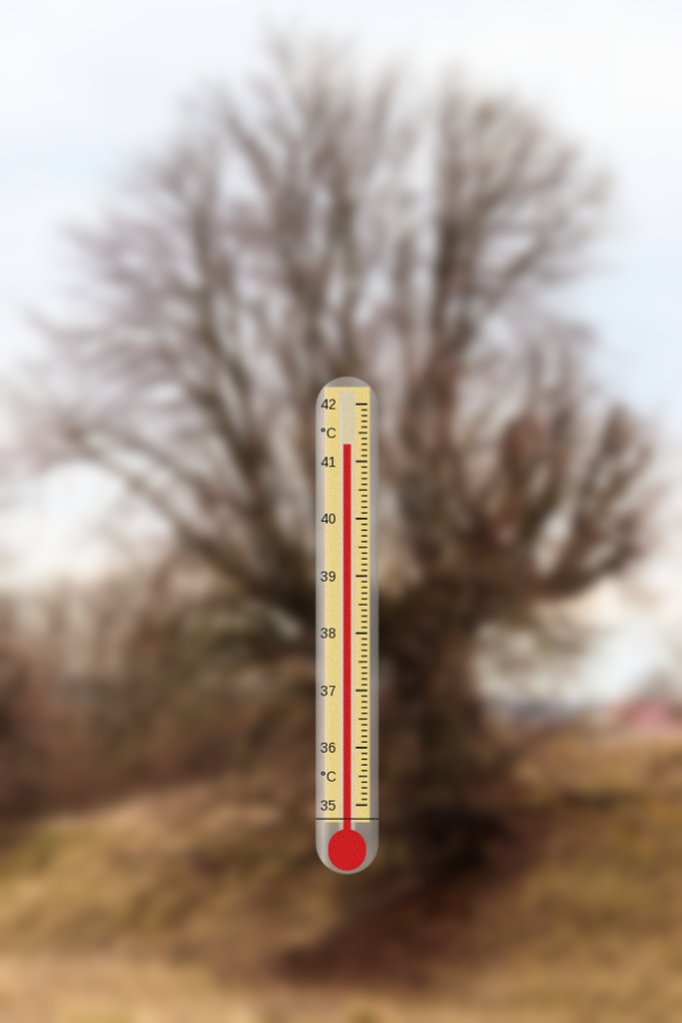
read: 41.3; °C
